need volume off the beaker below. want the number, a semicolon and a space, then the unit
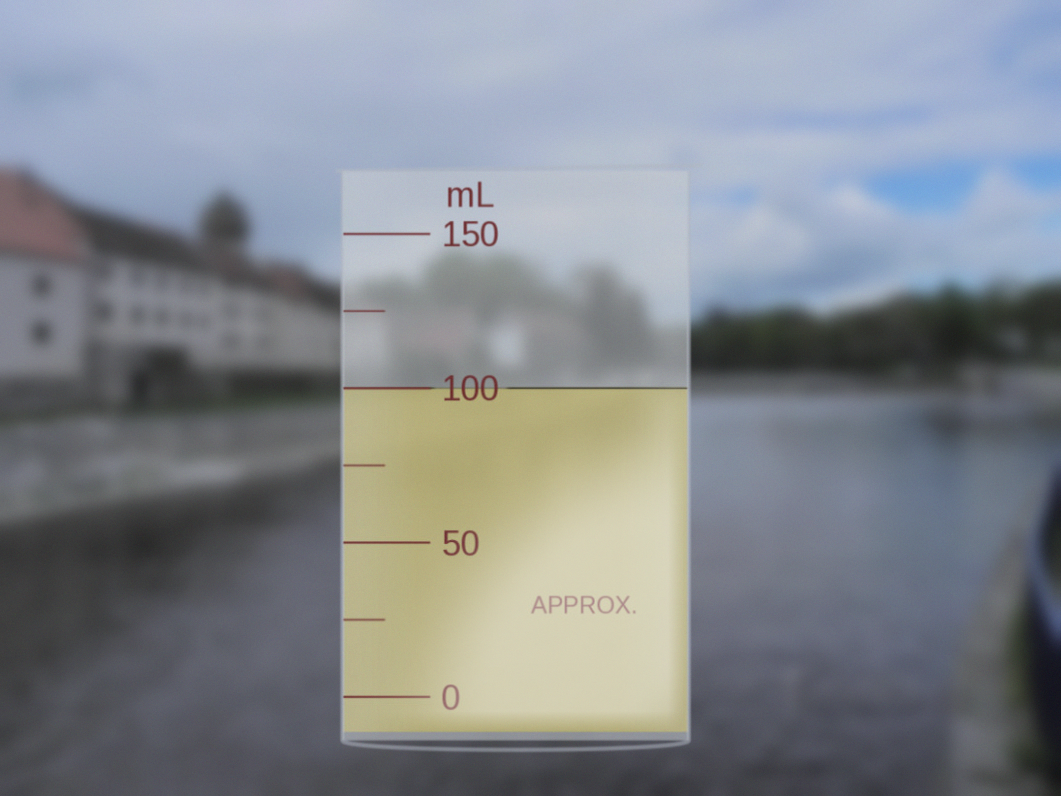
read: 100; mL
